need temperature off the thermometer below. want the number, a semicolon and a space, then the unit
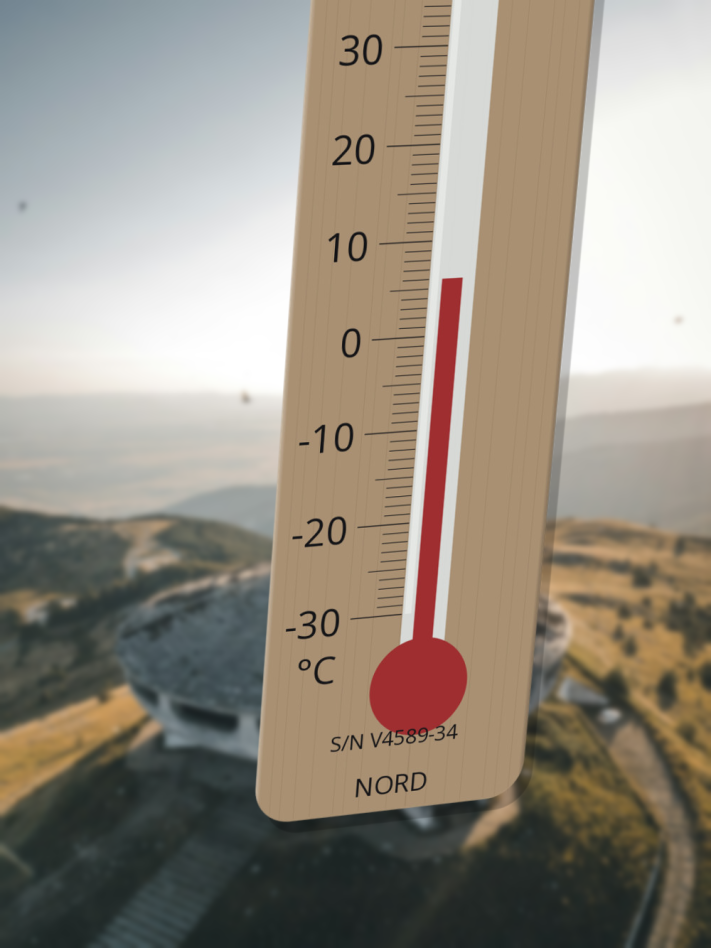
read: 6; °C
